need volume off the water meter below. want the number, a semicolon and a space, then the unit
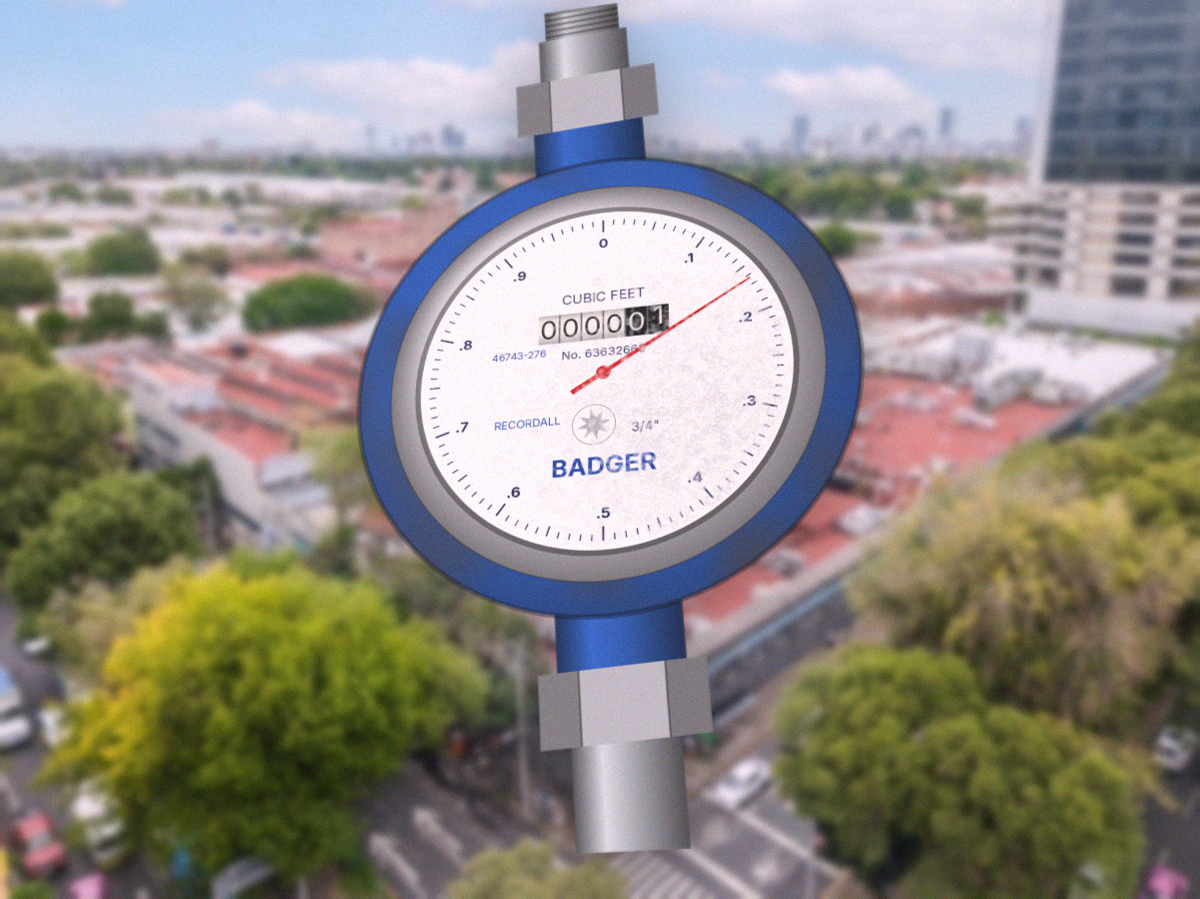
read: 1.16; ft³
